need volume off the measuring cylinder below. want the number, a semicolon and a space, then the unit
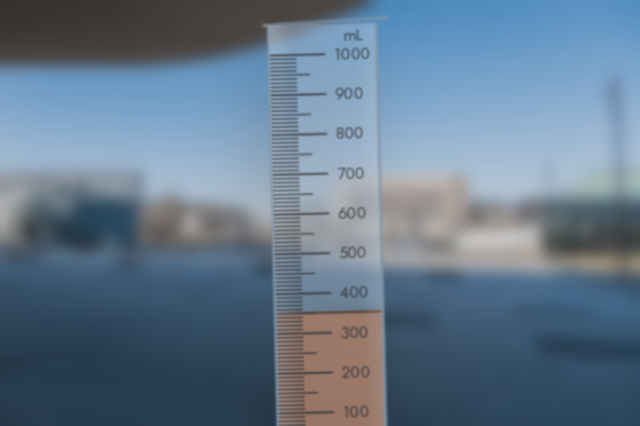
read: 350; mL
